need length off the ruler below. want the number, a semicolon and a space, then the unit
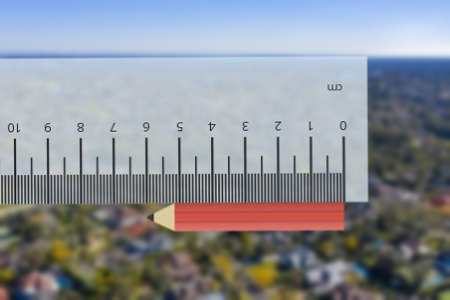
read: 6; cm
